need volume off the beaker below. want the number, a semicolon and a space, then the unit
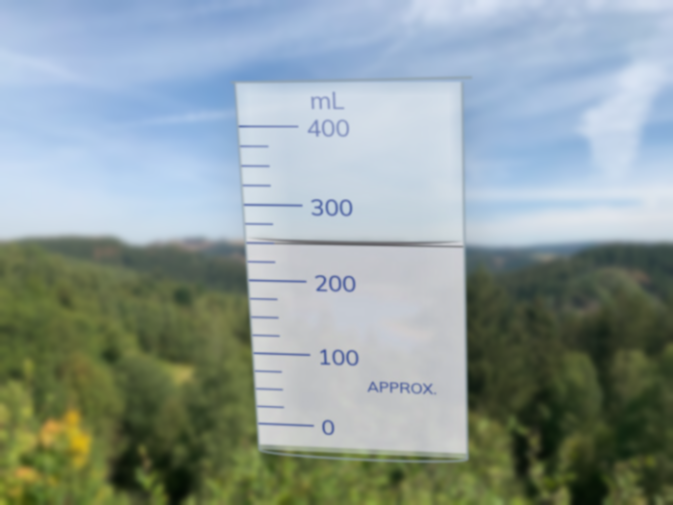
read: 250; mL
